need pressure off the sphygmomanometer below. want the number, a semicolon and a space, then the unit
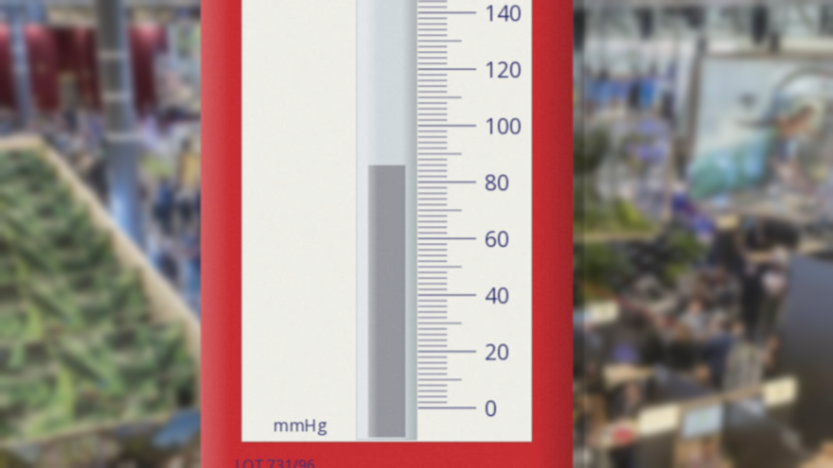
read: 86; mmHg
